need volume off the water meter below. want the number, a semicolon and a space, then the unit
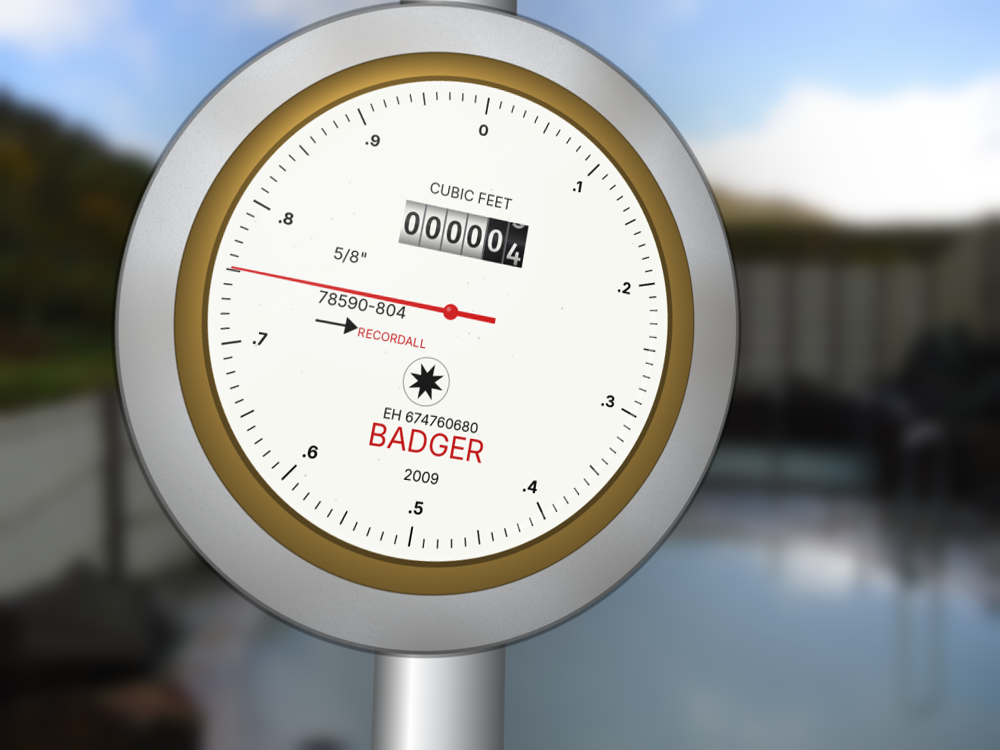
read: 3.75; ft³
